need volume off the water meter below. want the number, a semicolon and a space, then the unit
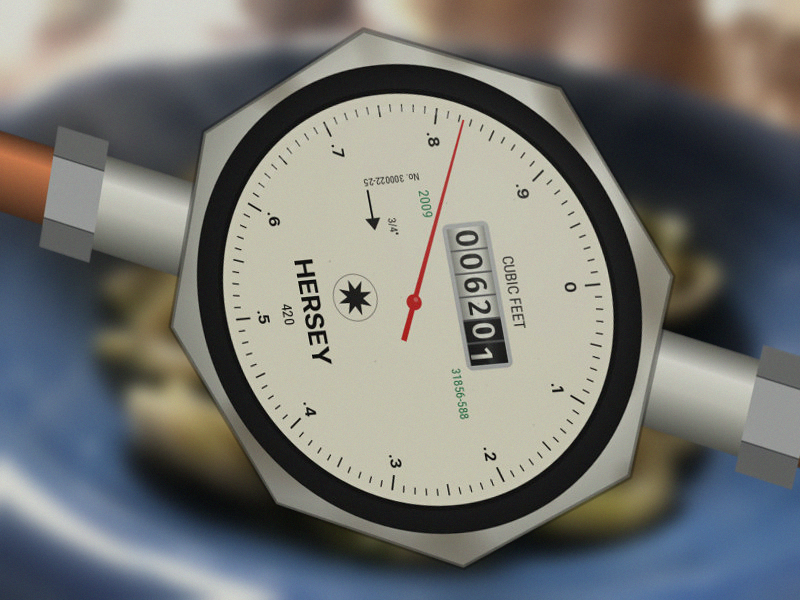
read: 6200.82; ft³
